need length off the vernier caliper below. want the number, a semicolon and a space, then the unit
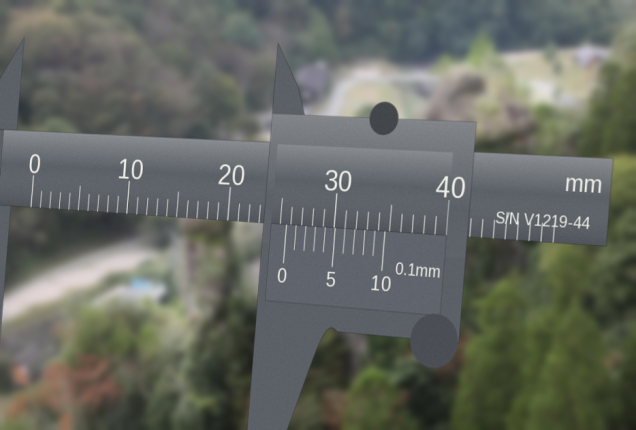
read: 25.6; mm
